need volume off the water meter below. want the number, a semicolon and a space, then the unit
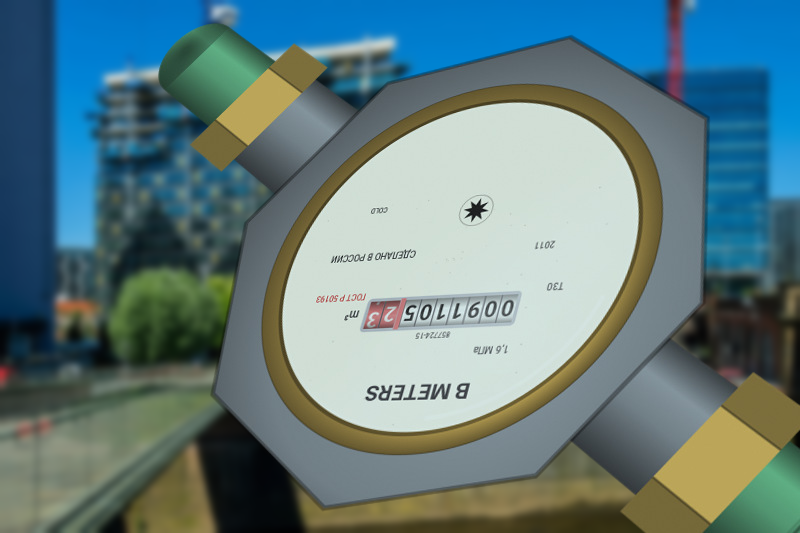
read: 91105.23; m³
